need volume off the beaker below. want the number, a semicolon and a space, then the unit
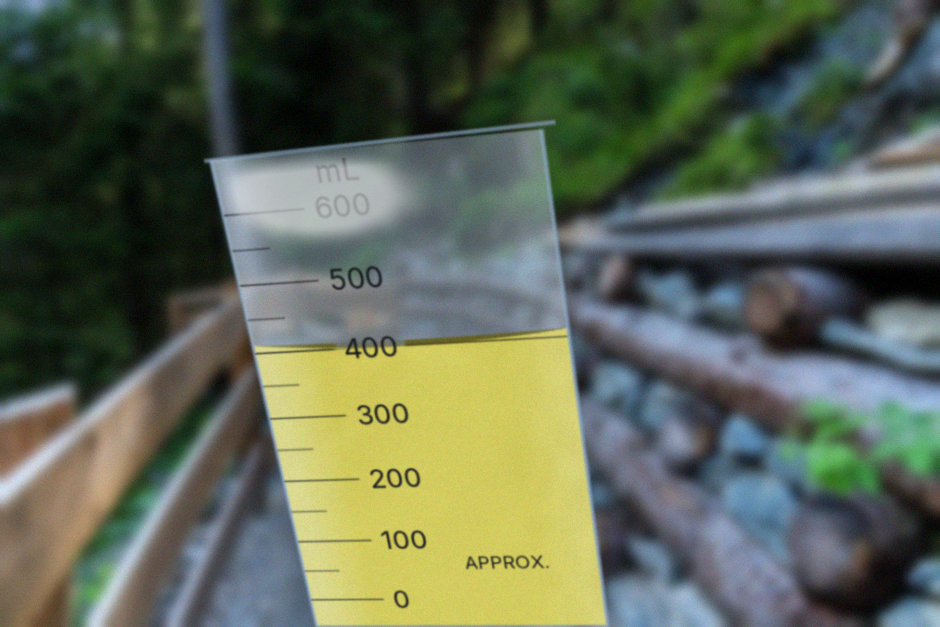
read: 400; mL
